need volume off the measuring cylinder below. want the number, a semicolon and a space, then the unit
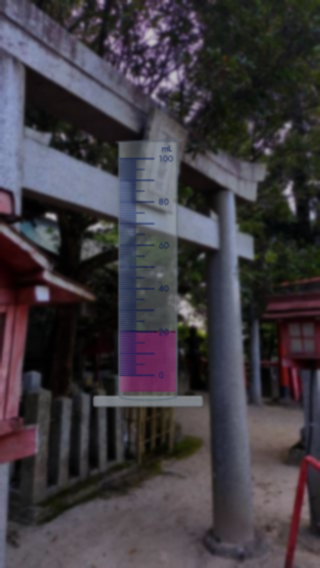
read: 20; mL
